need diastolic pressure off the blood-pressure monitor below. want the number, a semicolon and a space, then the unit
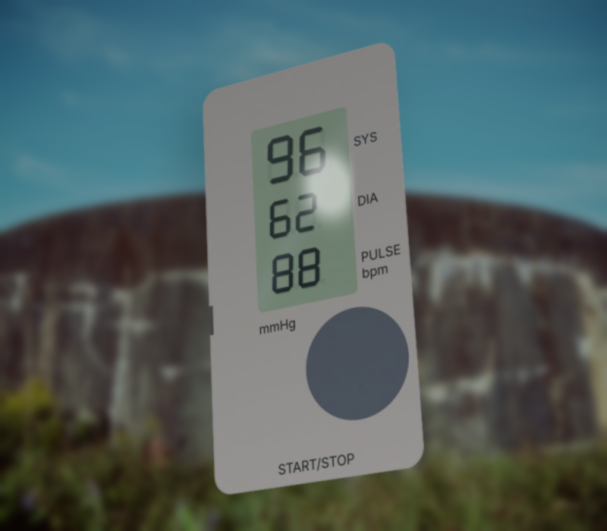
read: 62; mmHg
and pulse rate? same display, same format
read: 88; bpm
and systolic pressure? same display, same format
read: 96; mmHg
